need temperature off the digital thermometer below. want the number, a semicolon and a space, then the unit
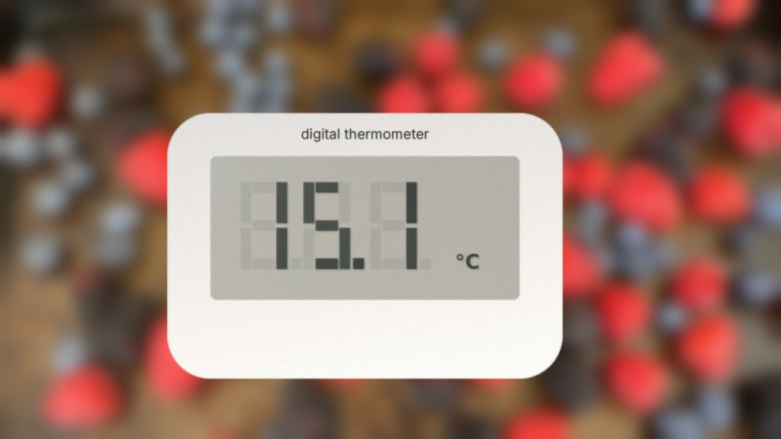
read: 15.1; °C
